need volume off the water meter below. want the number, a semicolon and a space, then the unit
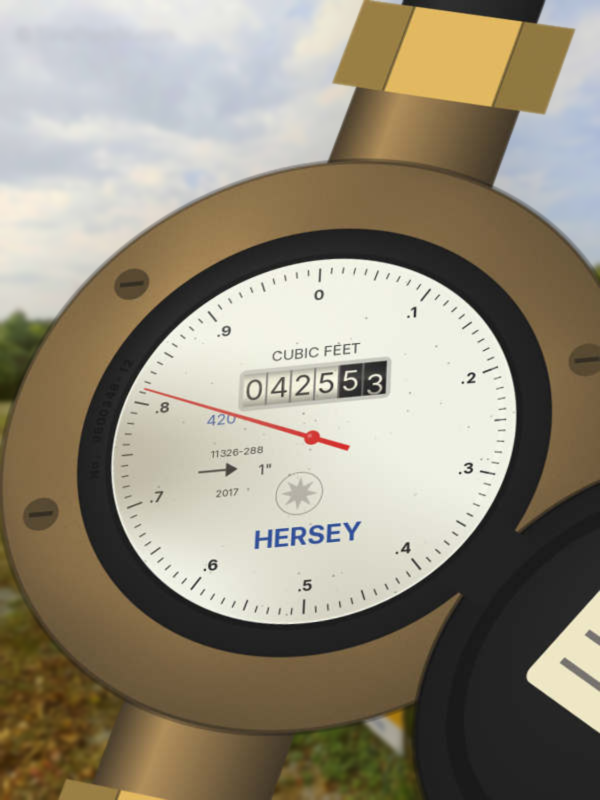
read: 42552.81; ft³
